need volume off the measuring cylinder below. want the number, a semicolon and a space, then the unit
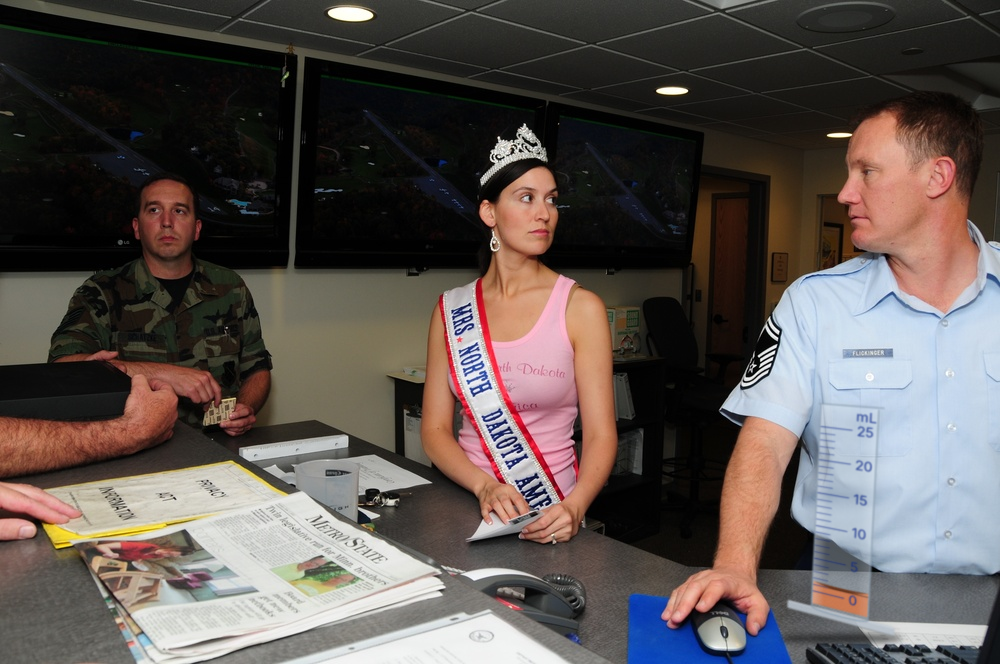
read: 1; mL
